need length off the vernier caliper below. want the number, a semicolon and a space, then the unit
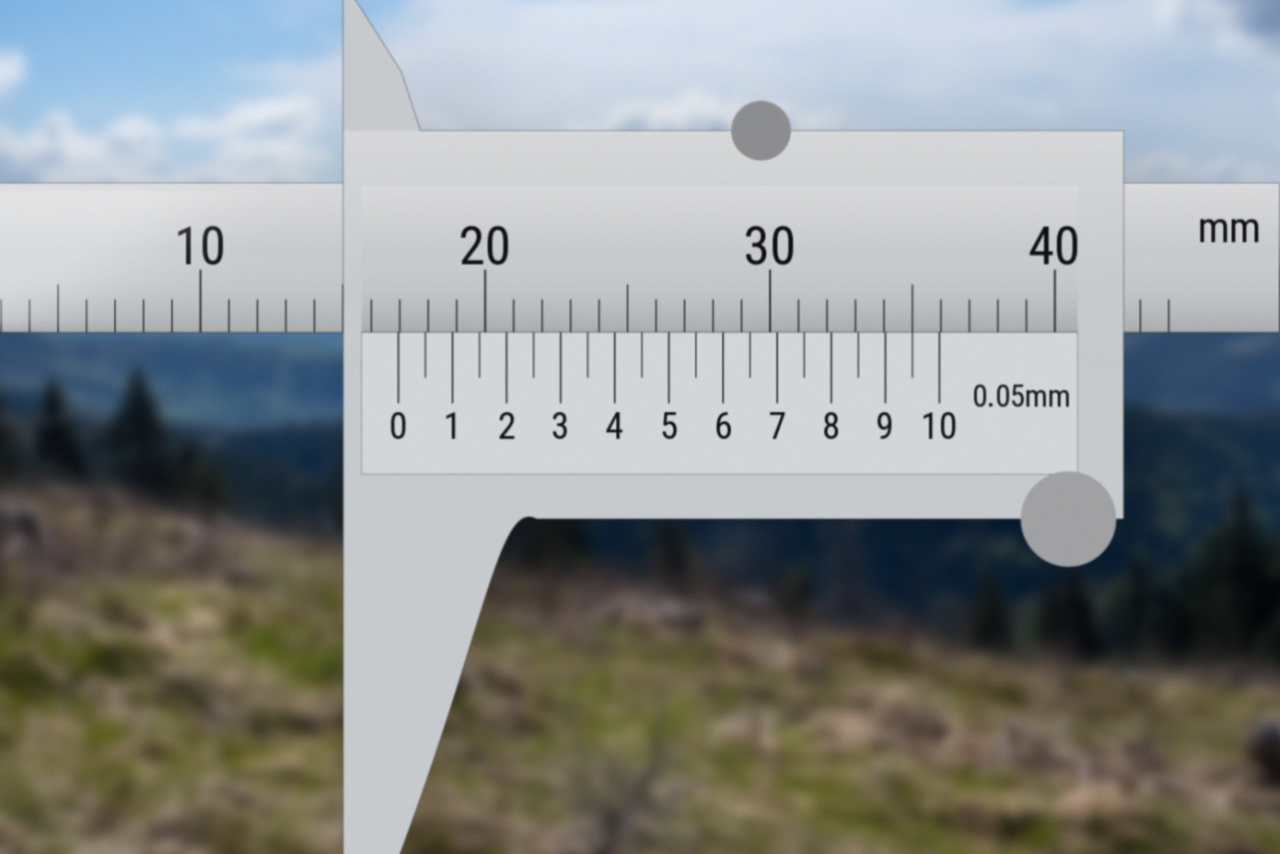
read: 16.95; mm
